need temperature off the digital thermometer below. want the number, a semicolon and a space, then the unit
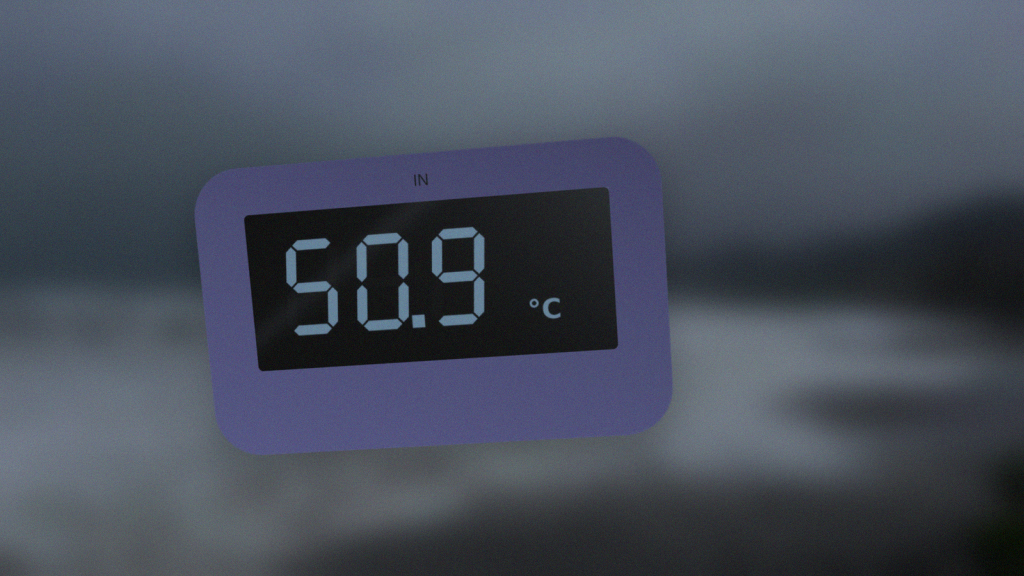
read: 50.9; °C
